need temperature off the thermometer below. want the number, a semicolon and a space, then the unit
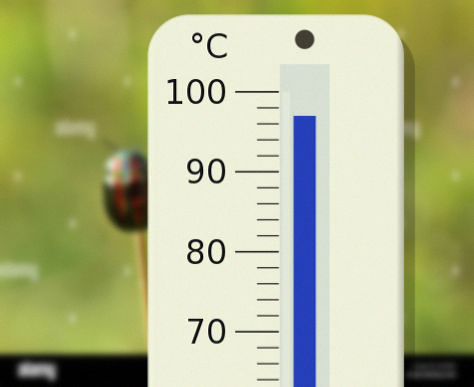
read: 97; °C
